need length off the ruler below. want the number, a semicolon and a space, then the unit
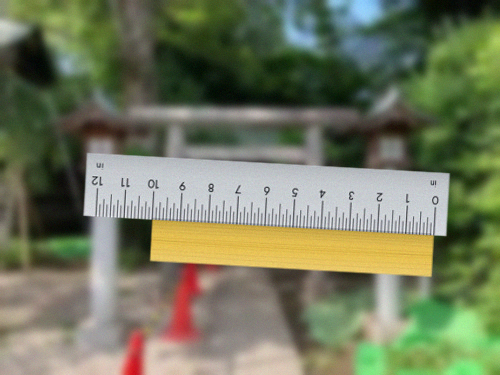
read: 10; in
